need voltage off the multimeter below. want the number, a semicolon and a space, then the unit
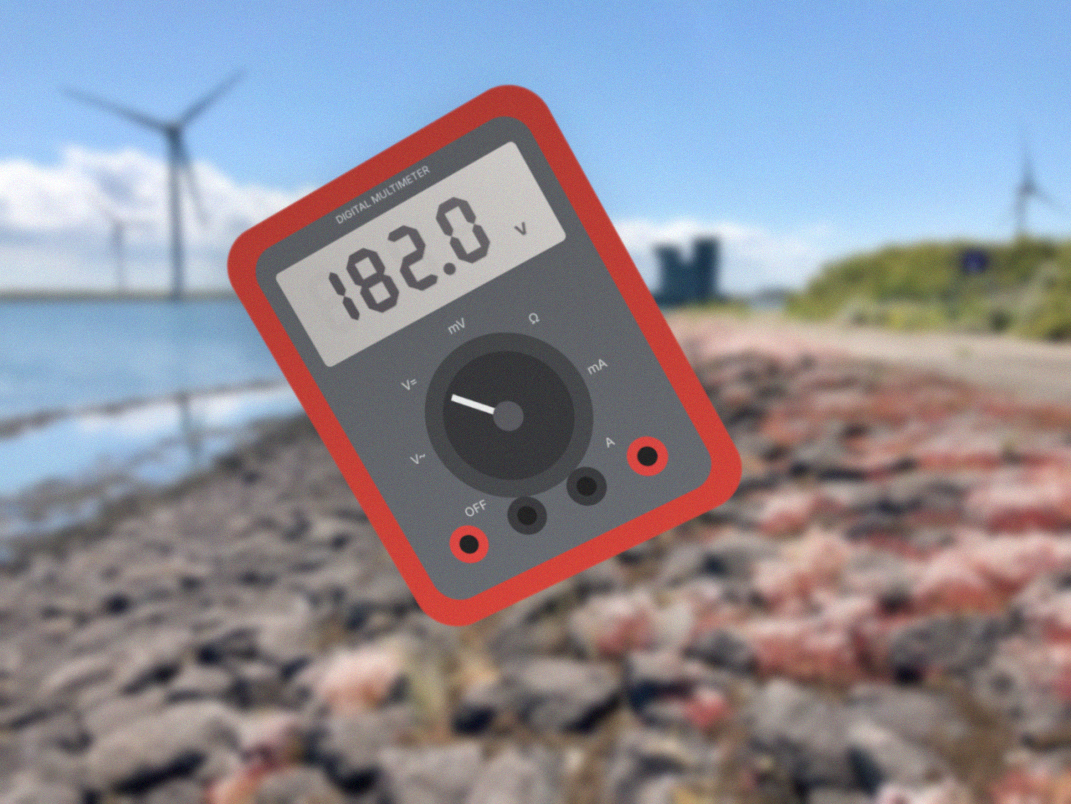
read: 182.0; V
